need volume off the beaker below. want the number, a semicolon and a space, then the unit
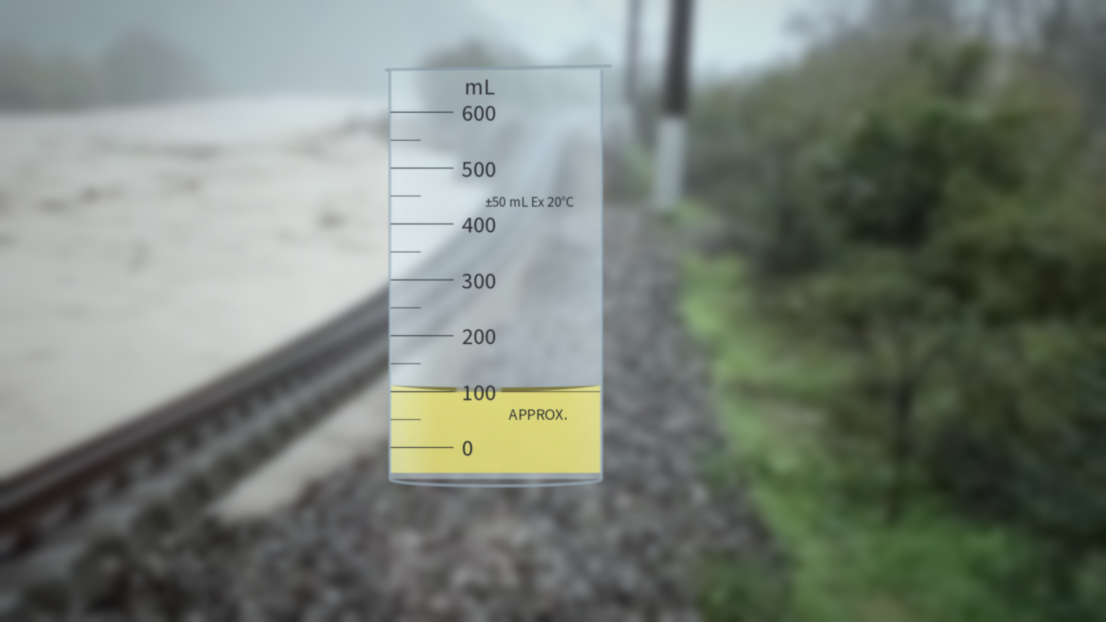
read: 100; mL
